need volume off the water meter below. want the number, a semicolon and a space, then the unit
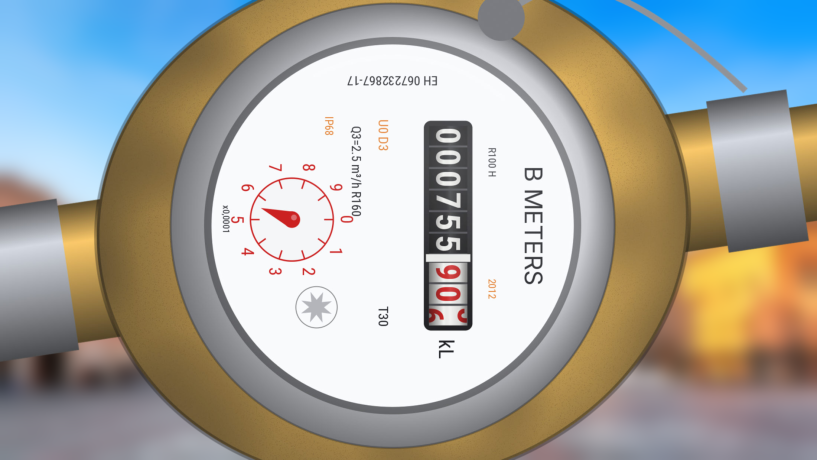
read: 755.9055; kL
